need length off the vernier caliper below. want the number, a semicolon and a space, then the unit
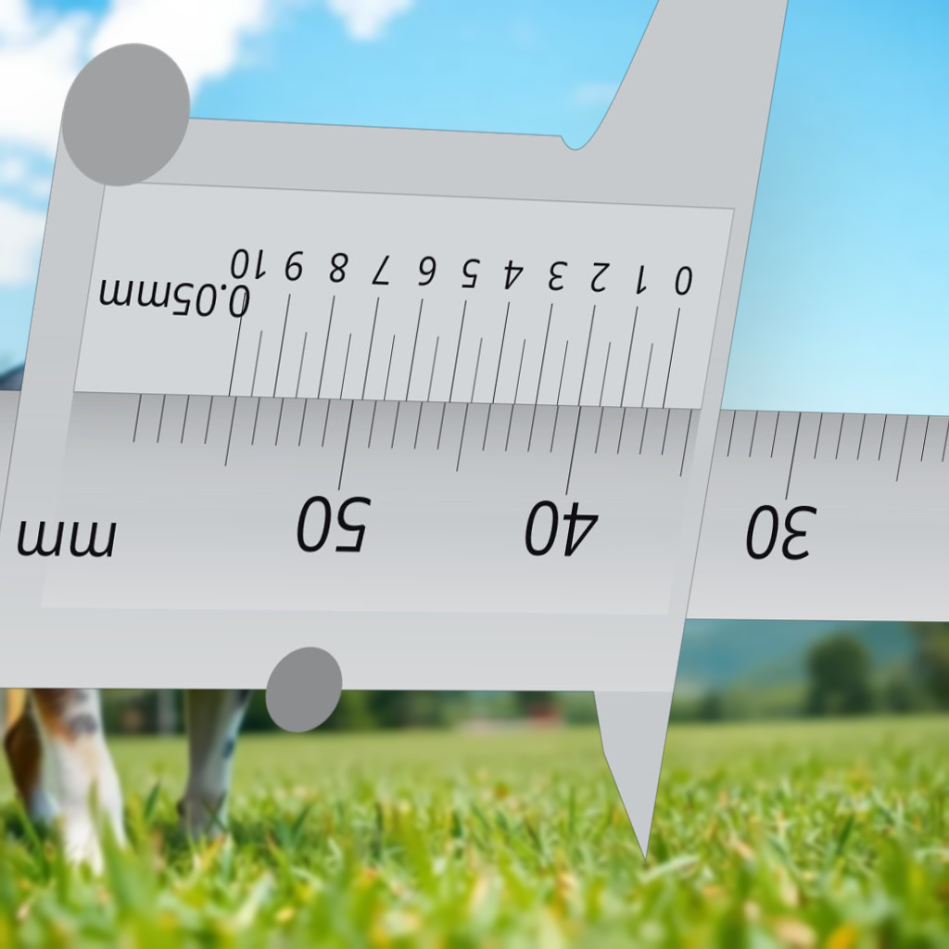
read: 36.30; mm
